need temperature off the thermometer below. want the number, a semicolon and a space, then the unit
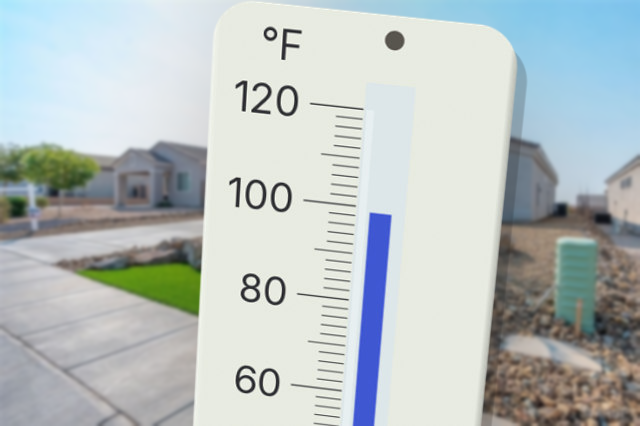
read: 99; °F
